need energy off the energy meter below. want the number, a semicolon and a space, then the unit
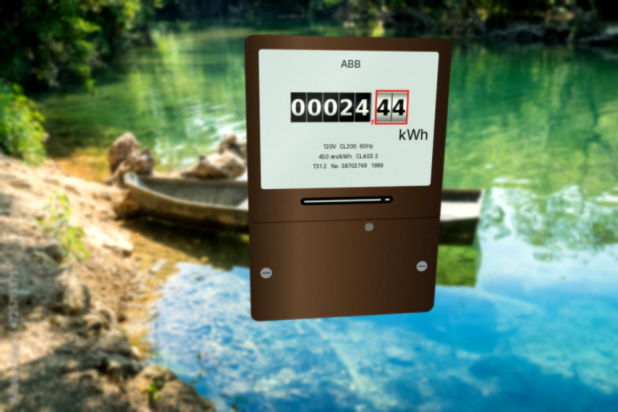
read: 24.44; kWh
